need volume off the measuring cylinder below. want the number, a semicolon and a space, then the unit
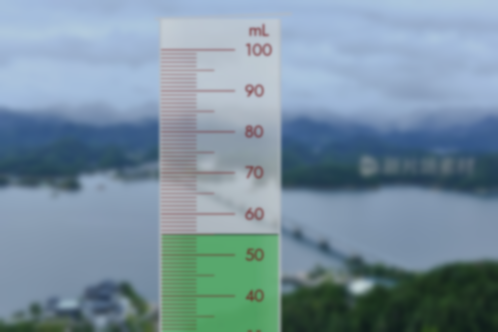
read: 55; mL
